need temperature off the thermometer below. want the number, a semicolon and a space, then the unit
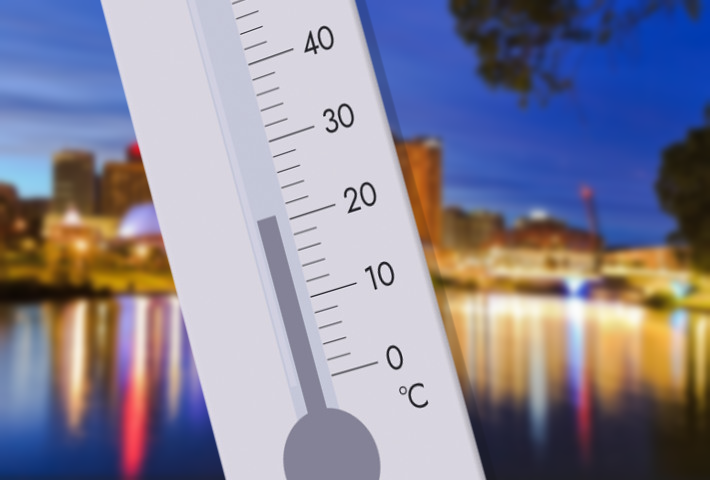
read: 21; °C
